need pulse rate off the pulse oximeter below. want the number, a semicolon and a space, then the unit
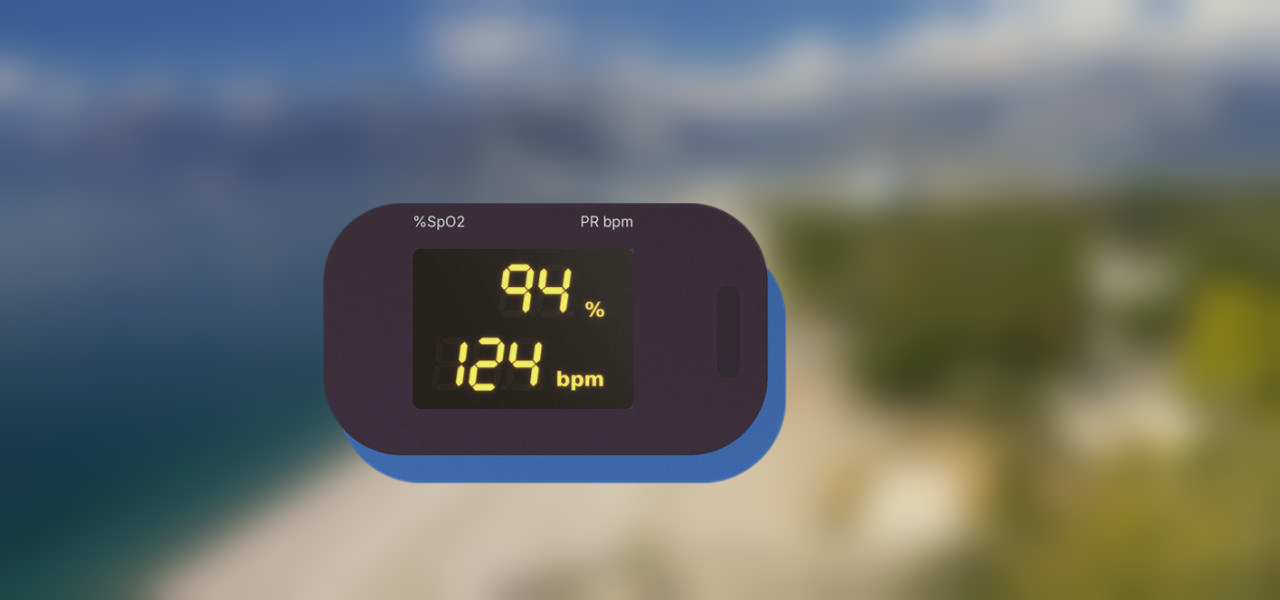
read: 124; bpm
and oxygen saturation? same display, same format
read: 94; %
